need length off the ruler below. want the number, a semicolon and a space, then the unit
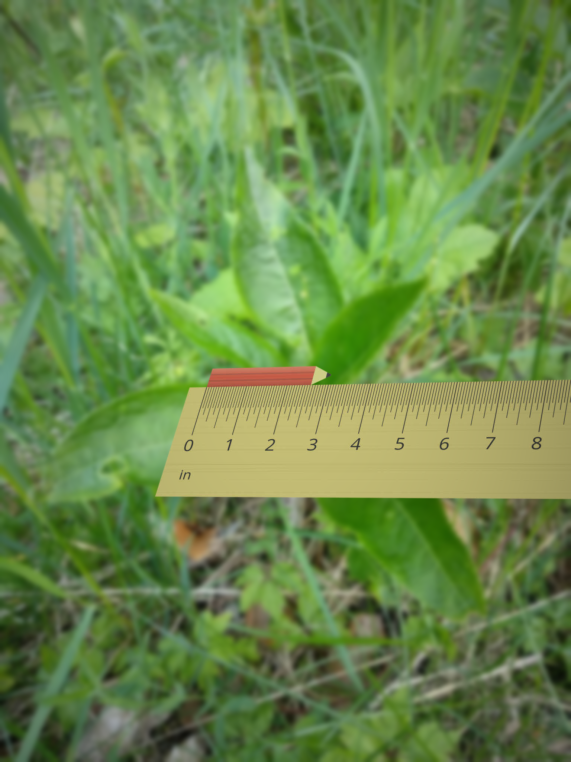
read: 3; in
